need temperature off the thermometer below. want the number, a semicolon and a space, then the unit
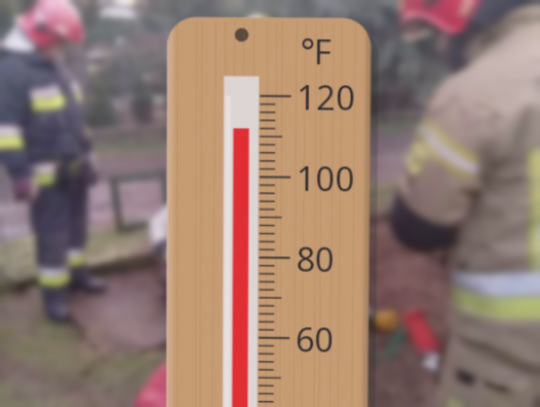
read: 112; °F
